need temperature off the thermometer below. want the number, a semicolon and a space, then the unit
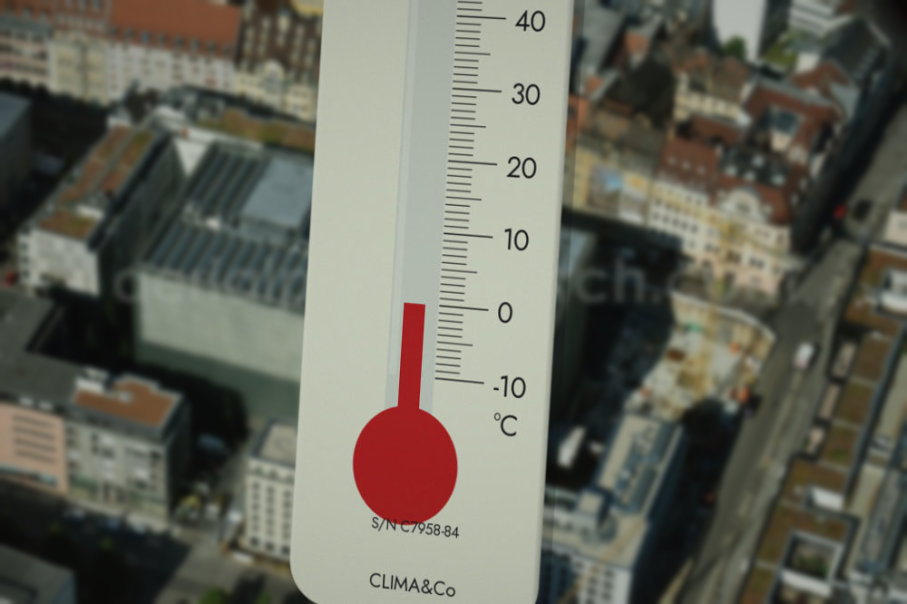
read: 0; °C
